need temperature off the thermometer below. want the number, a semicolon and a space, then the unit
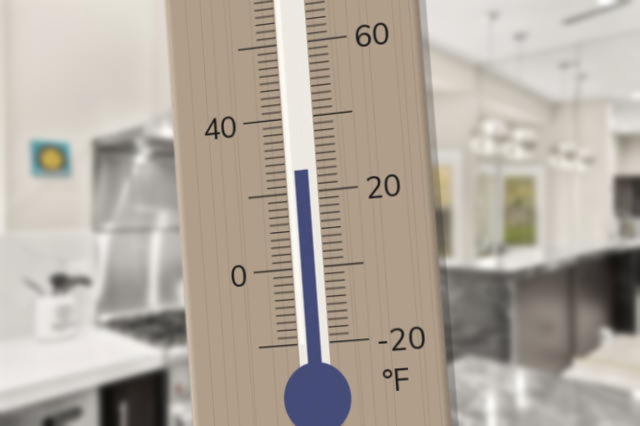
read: 26; °F
